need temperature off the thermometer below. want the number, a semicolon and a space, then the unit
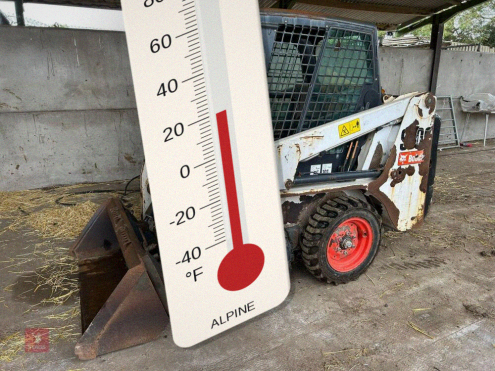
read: 20; °F
